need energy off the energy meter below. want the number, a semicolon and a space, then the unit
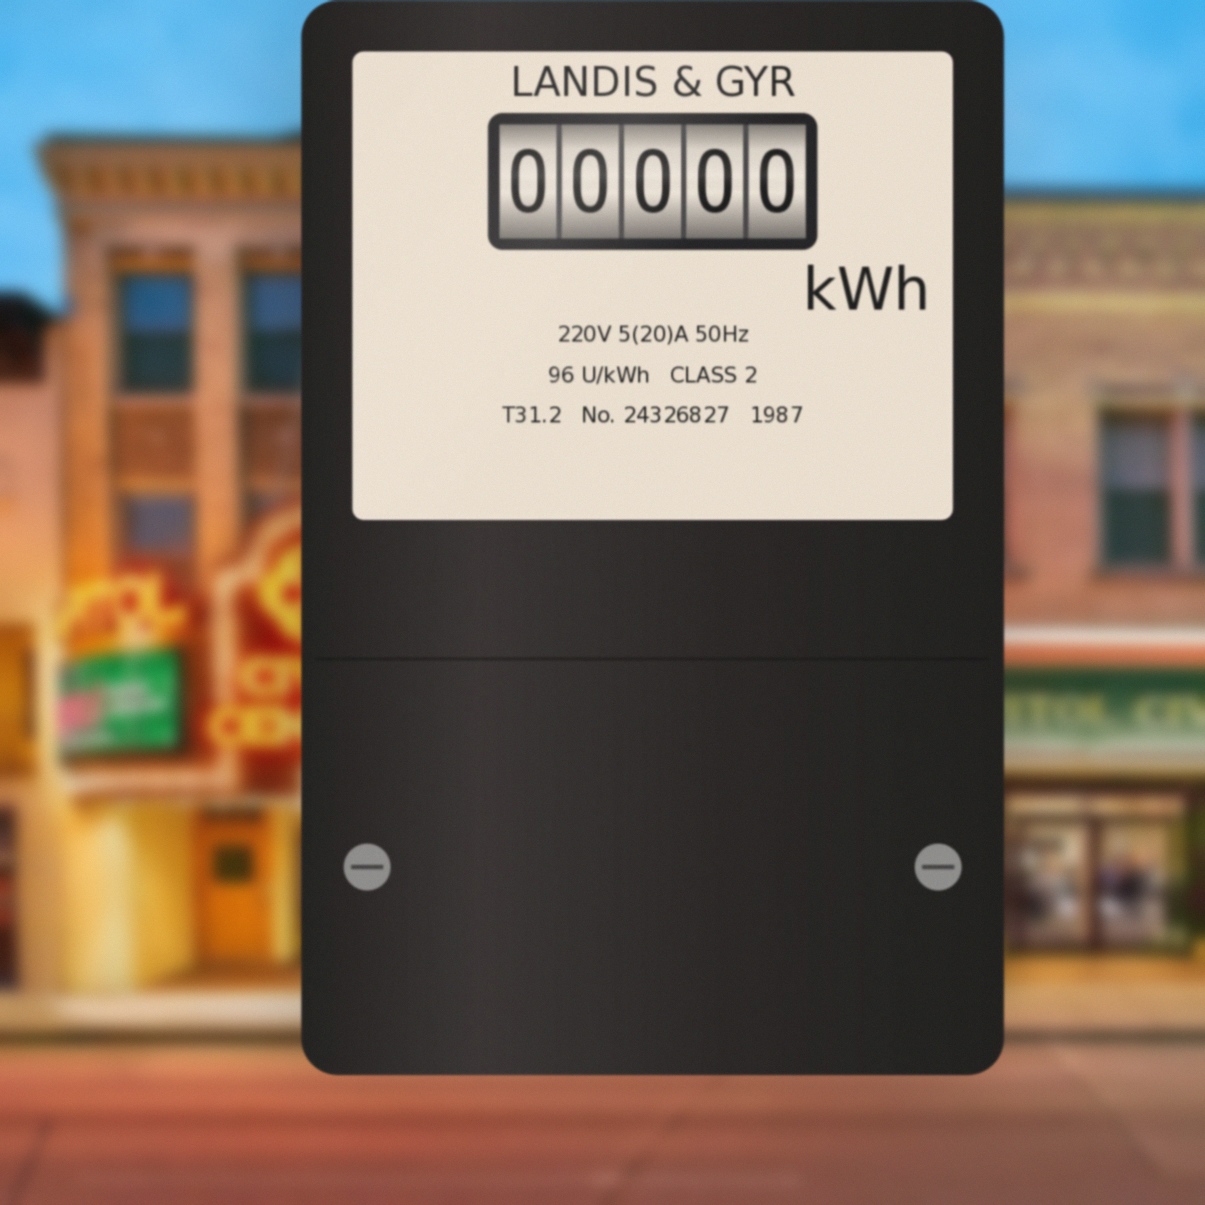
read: 0; kWh
